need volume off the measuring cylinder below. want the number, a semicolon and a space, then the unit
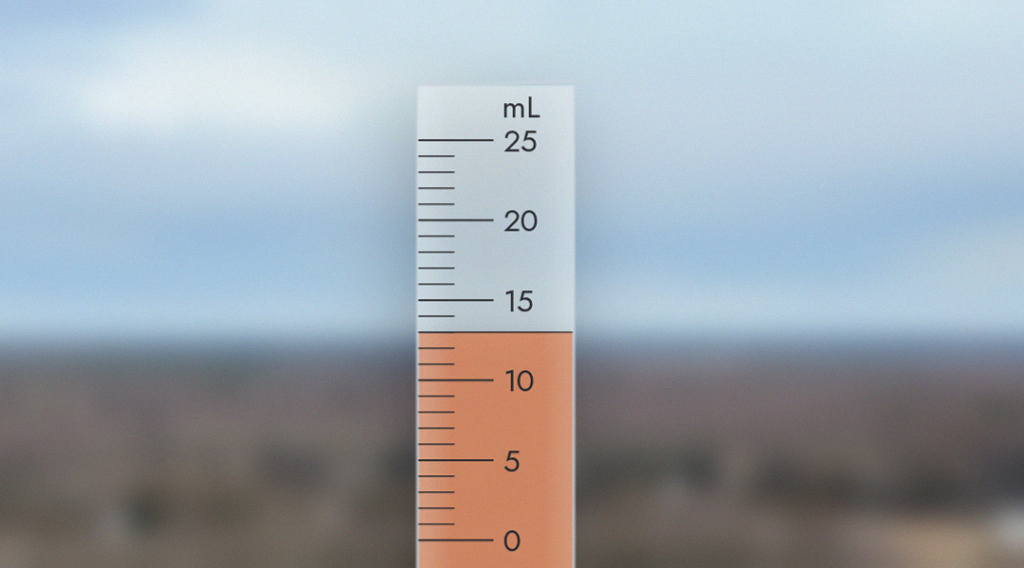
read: 13; mL
